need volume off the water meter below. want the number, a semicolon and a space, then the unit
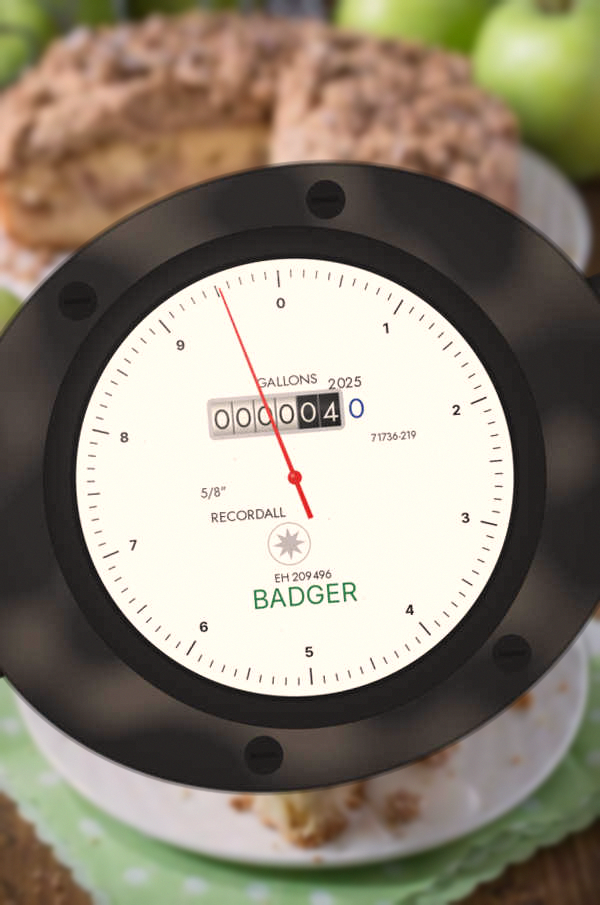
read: 39.5; gal
